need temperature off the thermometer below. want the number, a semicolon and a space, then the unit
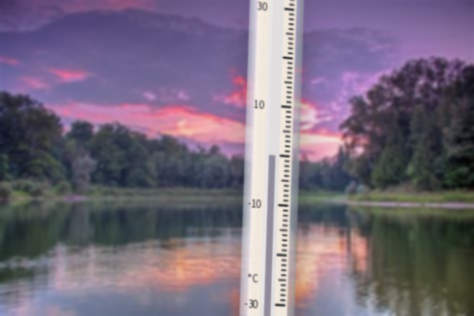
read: 0; °C
